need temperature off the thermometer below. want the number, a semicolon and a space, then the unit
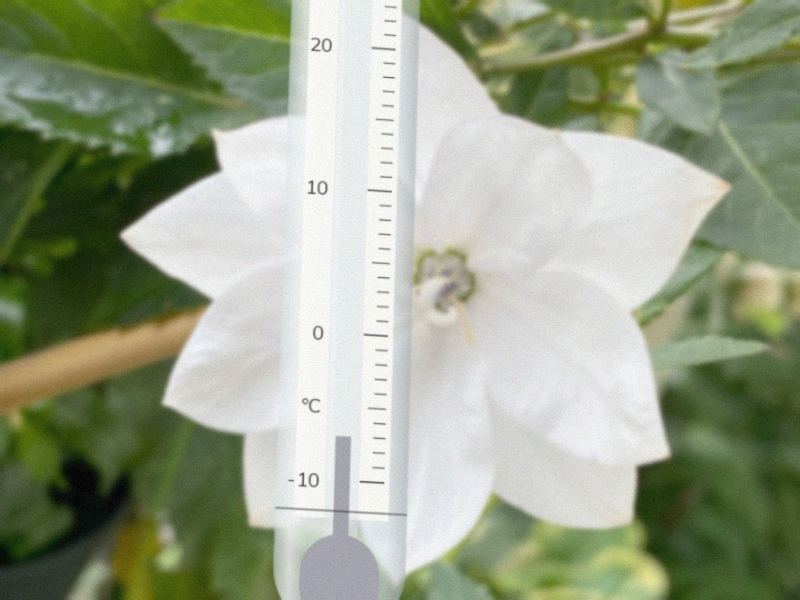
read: -7; °C
